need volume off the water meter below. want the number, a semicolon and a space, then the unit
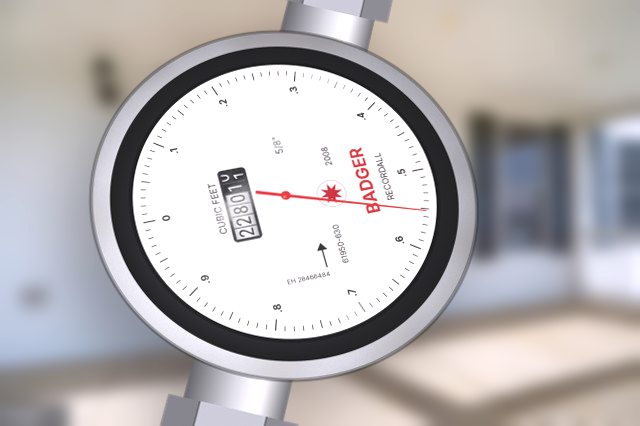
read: 228010.55; ft³
